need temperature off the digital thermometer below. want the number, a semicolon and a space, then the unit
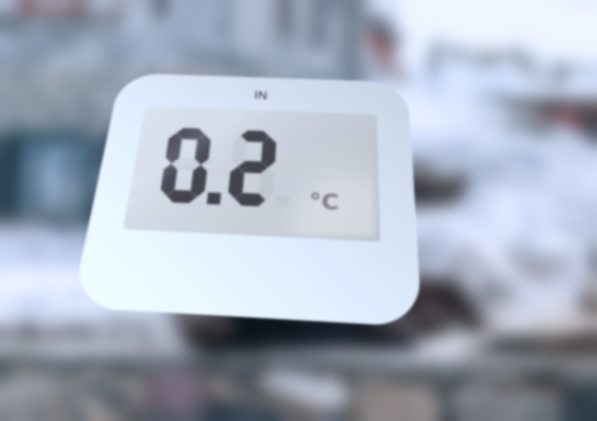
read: 0.2; °C
